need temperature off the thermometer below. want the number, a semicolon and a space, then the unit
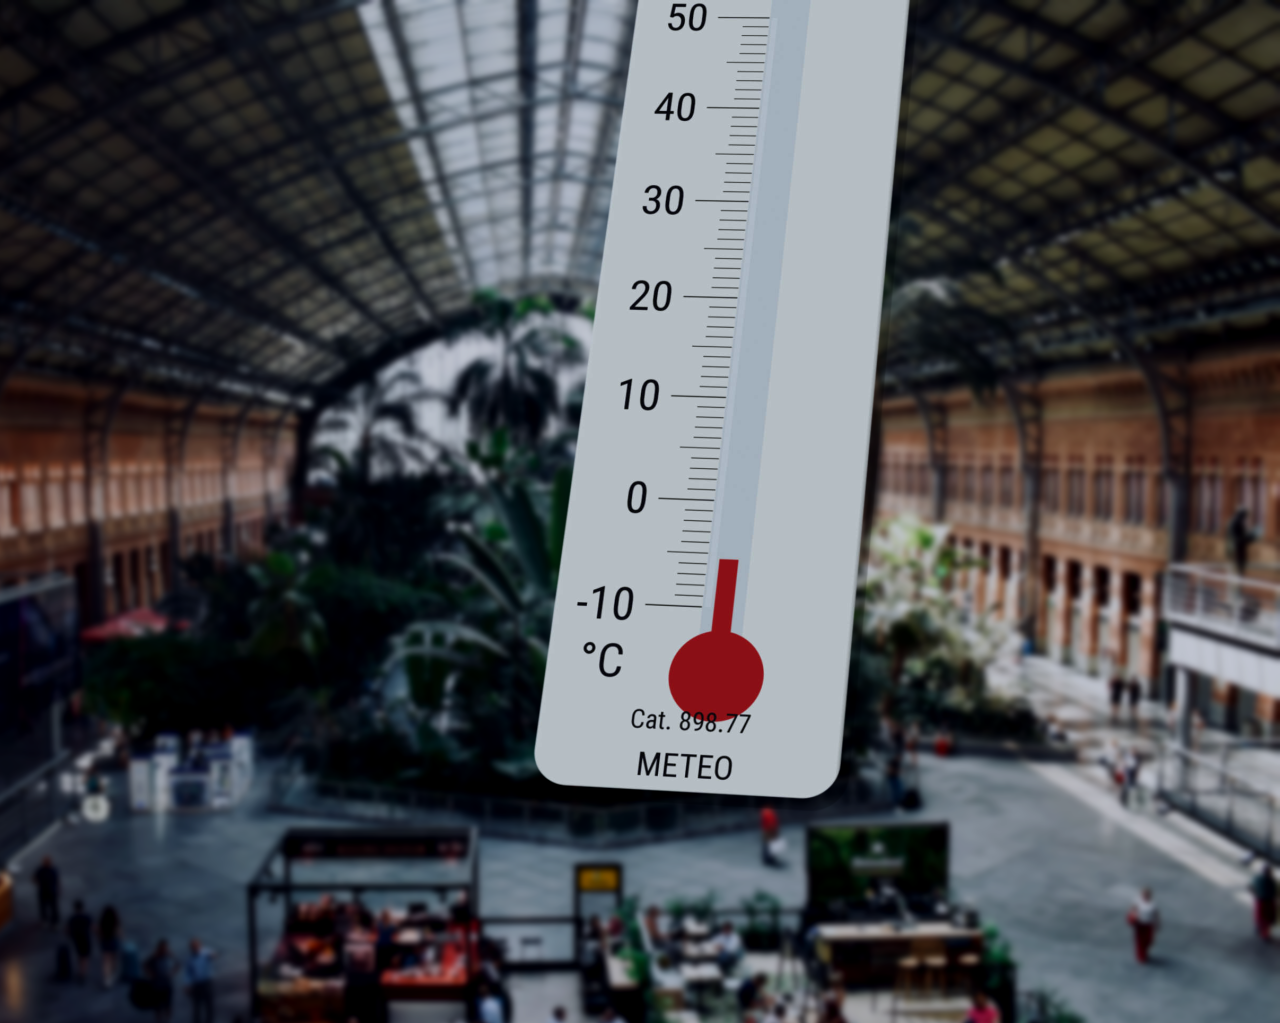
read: -5.5; °C
